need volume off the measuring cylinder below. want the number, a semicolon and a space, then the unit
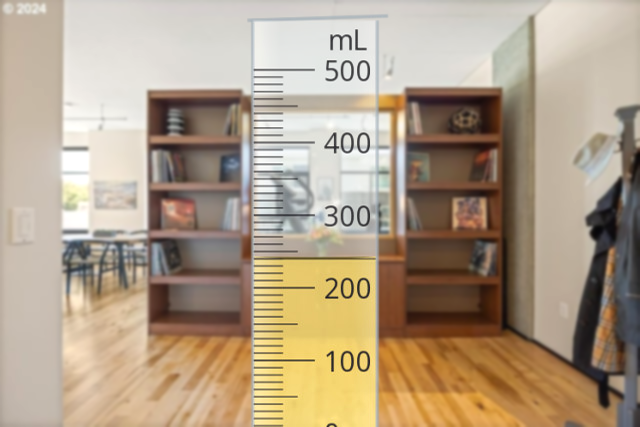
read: 240; mL
